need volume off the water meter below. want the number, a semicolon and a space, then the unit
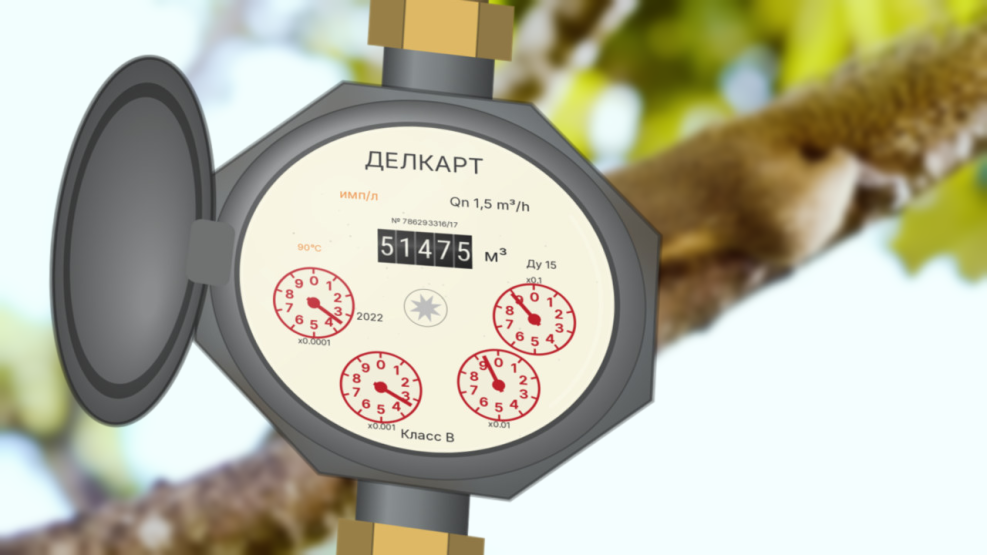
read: 51475.8933; m³
